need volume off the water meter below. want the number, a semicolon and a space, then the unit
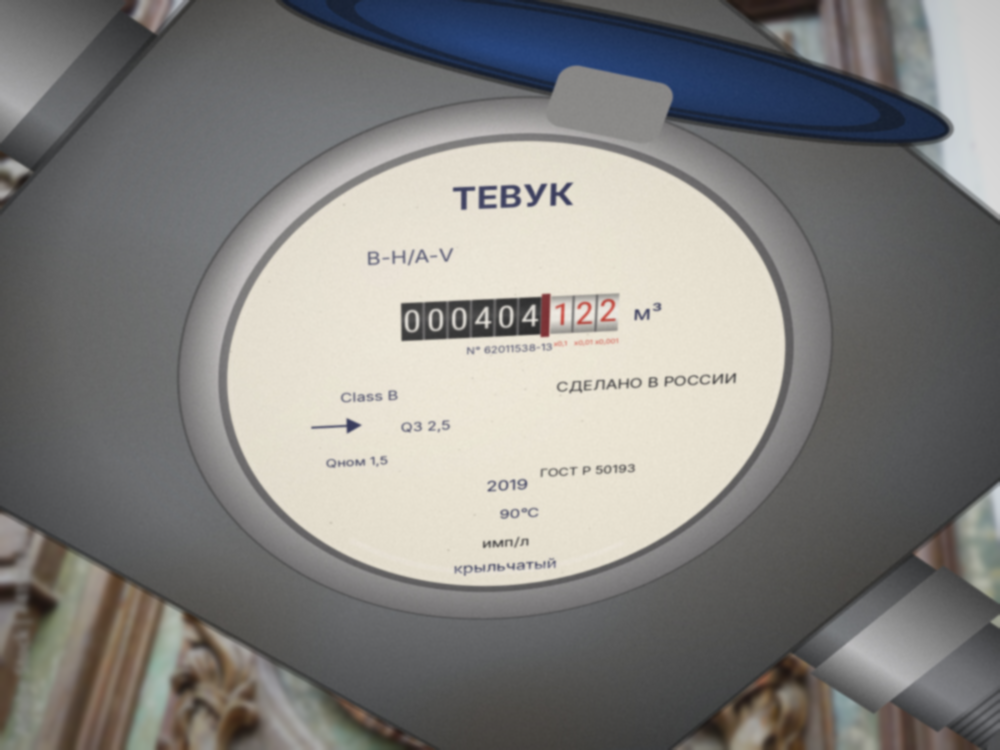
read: 404.122; m³
